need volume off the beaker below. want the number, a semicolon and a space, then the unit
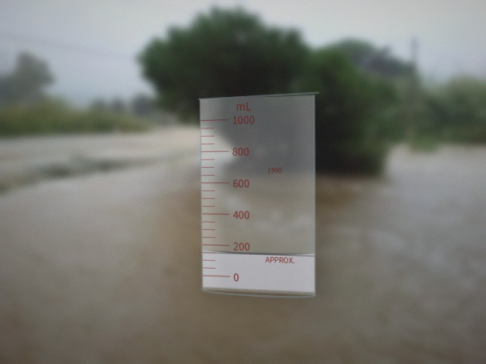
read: 150; mL
